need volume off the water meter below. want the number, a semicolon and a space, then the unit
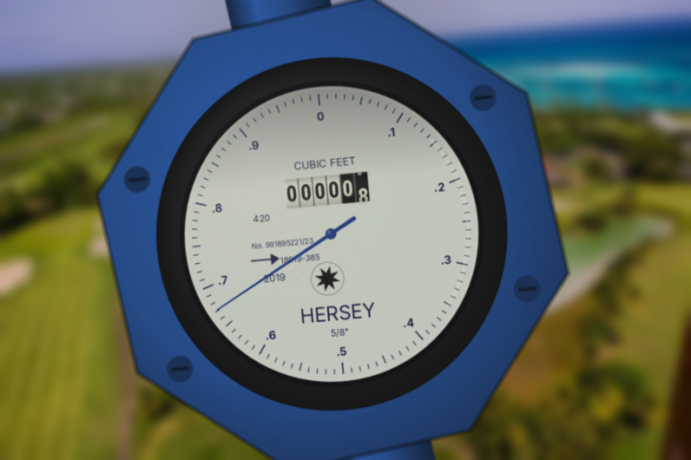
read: 7.67; ft³
